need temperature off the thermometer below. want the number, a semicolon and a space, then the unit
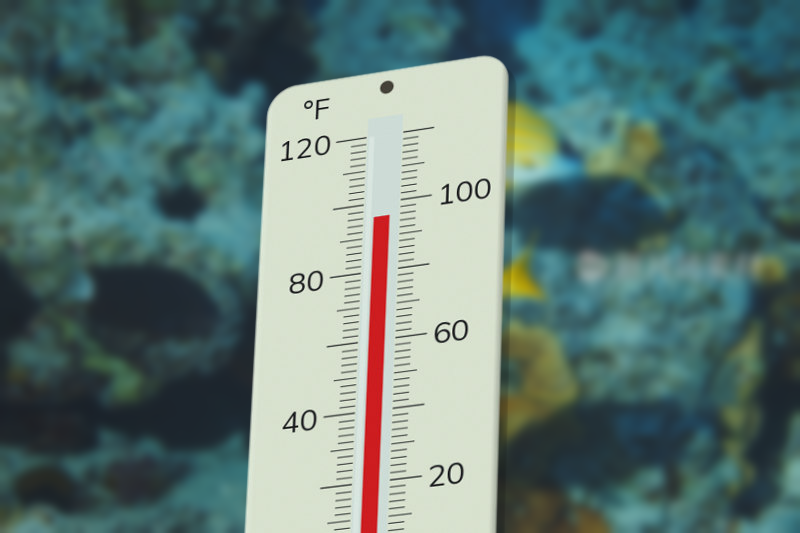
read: 96; °F
